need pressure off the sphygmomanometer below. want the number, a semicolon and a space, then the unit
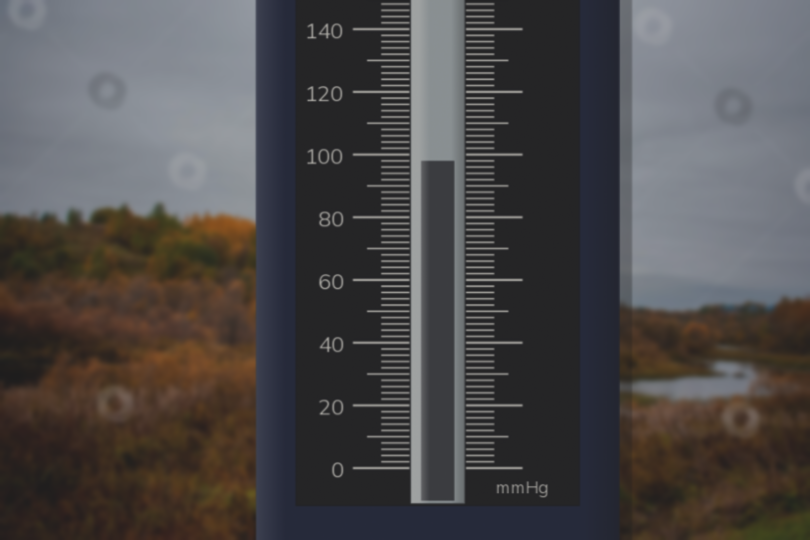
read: 98; mmHg
